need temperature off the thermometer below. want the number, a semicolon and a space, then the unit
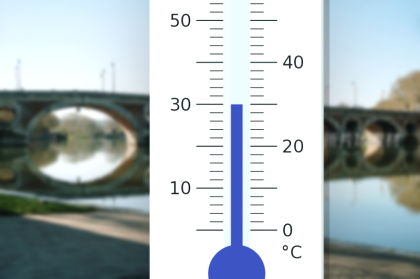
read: 30; °C
